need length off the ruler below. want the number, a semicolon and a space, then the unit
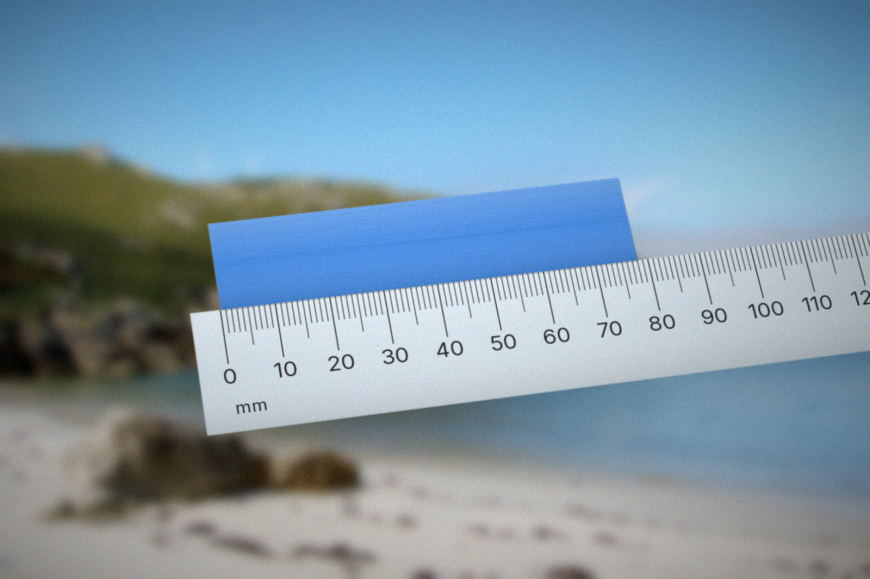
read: 78; mm
